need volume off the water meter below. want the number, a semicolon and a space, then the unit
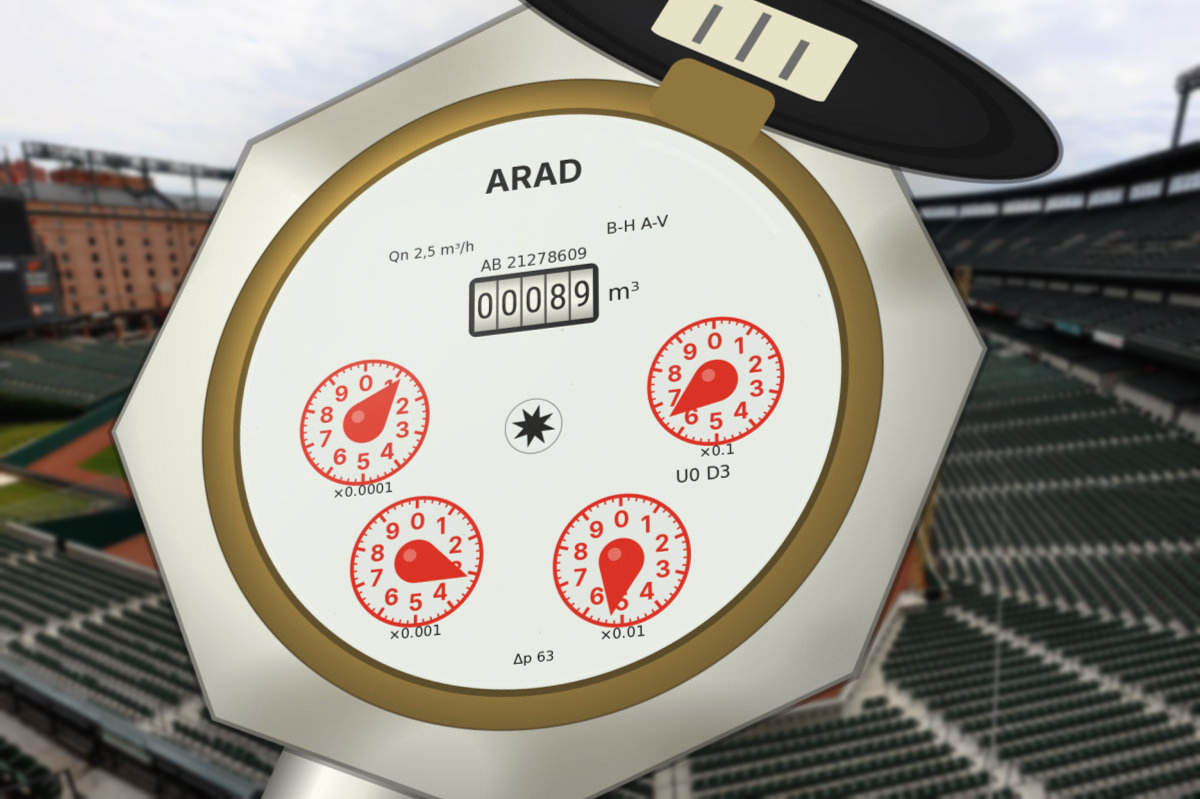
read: 89.6531; m³
